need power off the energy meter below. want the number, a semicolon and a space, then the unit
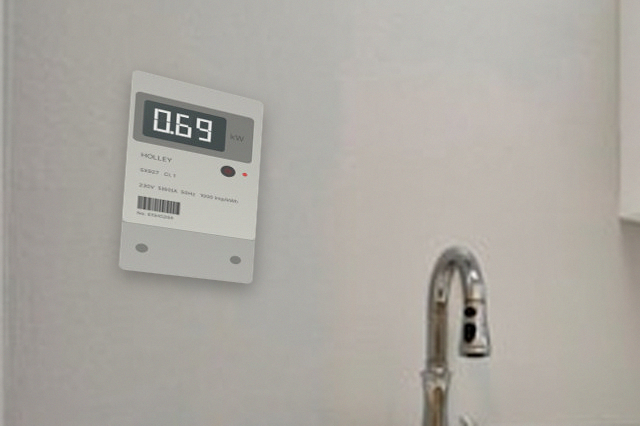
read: 0.69; kW
